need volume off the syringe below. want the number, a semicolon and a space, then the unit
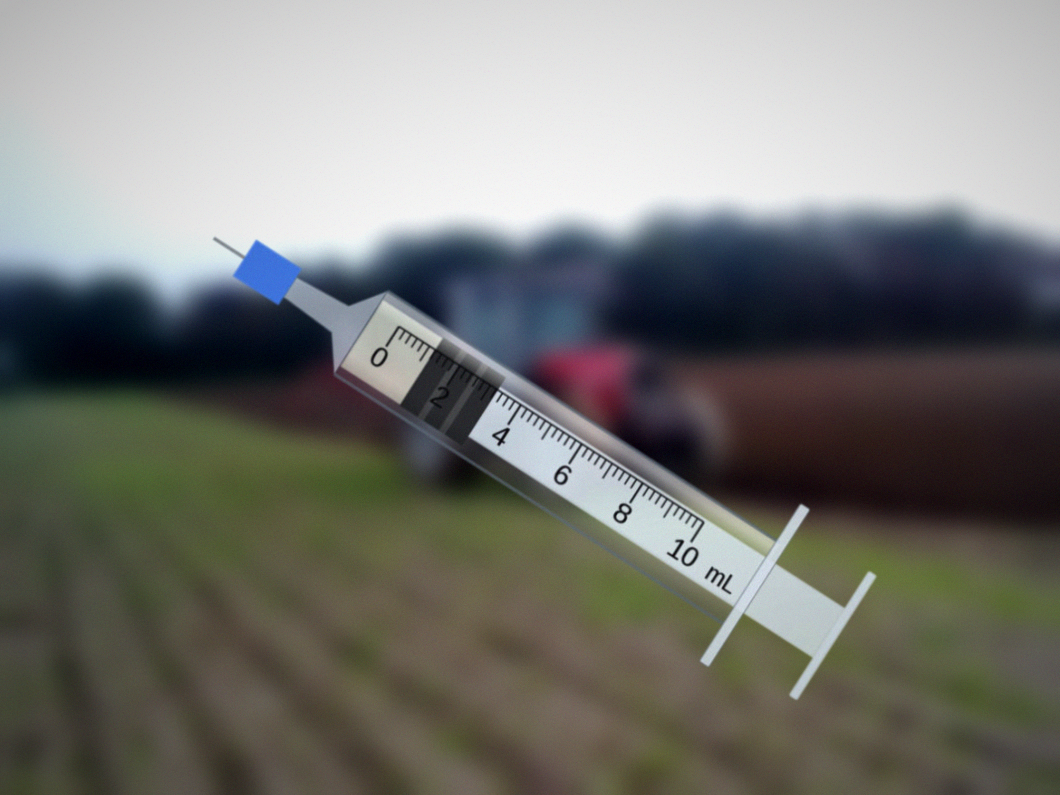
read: 1.2; mL
